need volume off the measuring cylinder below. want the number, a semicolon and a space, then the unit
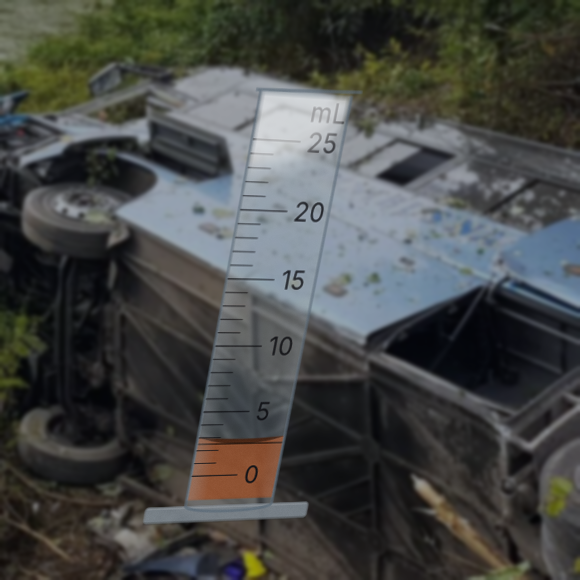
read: 2.5; mL
